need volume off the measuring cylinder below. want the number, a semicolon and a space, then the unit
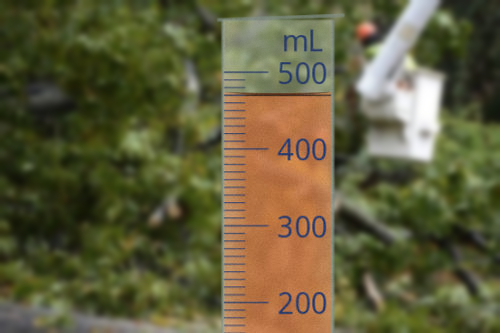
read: 470; mL
